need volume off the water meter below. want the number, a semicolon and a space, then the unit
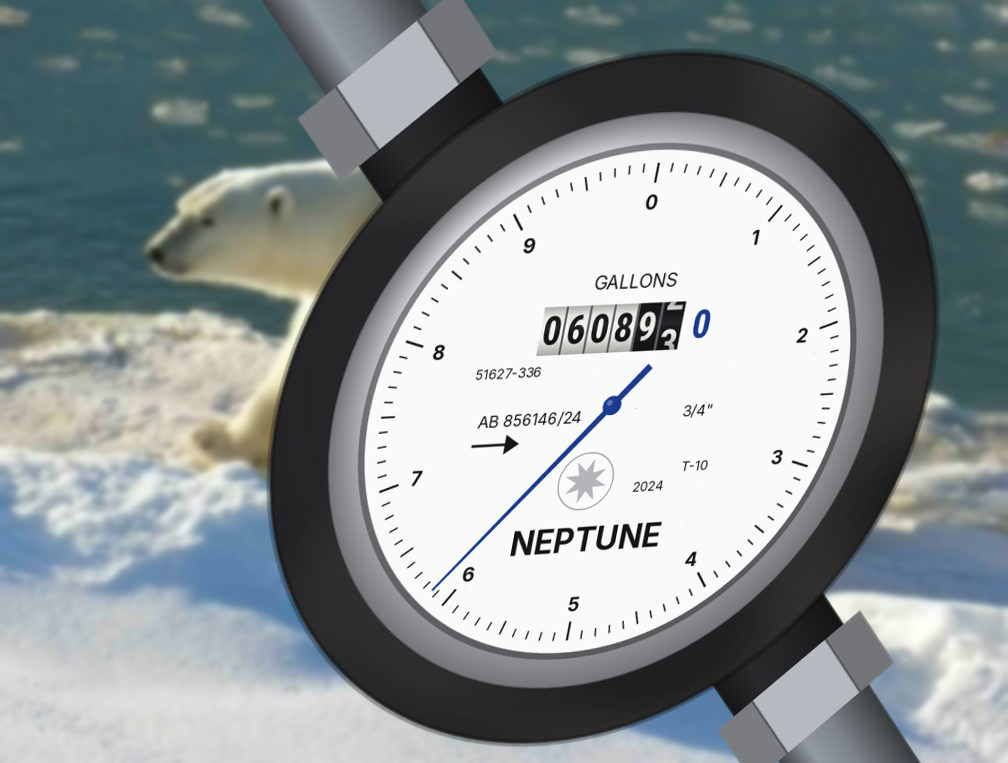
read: 608926.1; gal
